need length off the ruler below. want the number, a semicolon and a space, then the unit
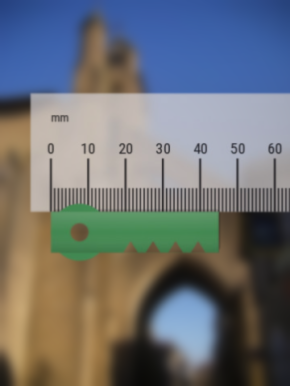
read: 45; mm
